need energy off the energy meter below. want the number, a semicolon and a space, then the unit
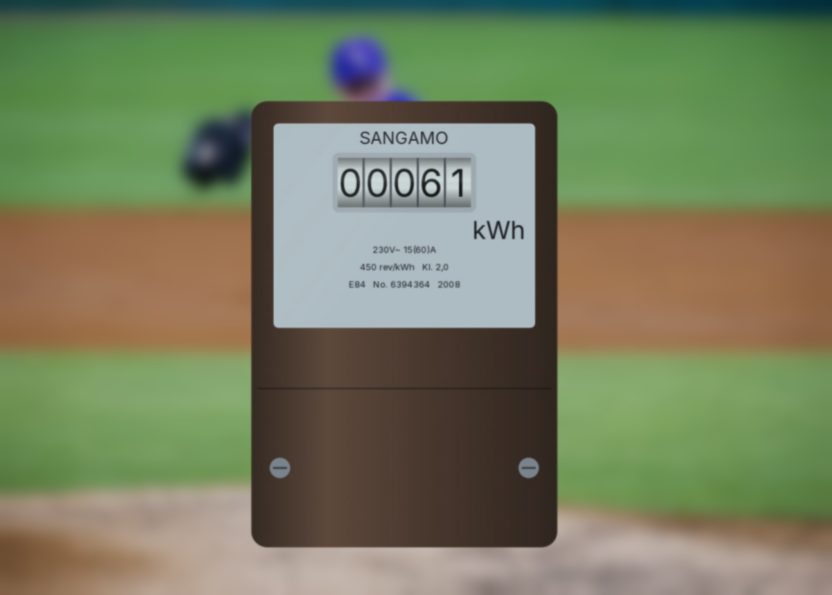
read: 61; kWh
